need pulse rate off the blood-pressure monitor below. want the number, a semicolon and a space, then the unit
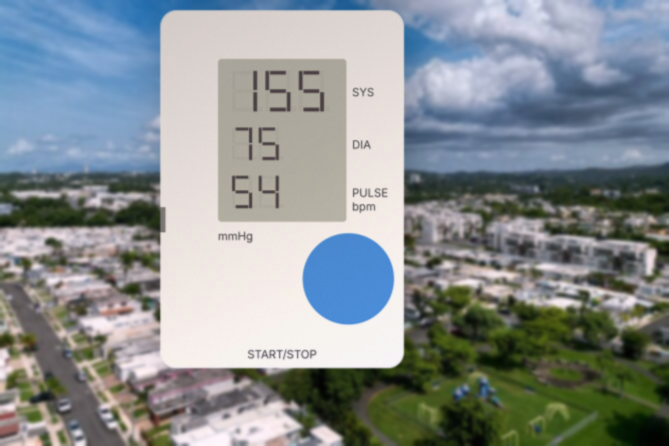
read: 54; bpm
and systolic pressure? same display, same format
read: 155; mmHg
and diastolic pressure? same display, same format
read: 75; mmHg
